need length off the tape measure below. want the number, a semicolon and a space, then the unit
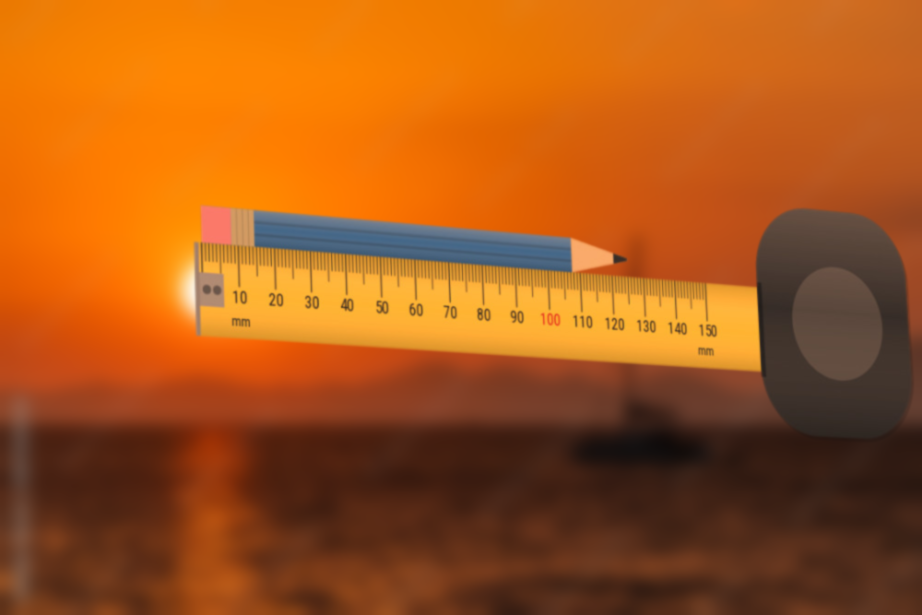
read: 125; mm
